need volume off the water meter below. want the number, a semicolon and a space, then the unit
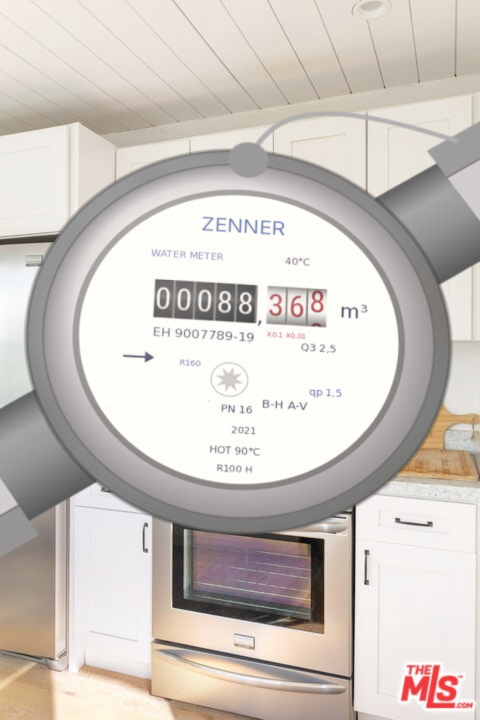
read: 88.368; m³
